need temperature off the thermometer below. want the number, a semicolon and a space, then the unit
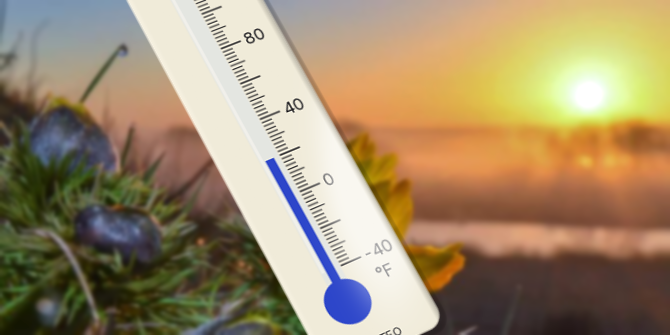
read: 20; °F
